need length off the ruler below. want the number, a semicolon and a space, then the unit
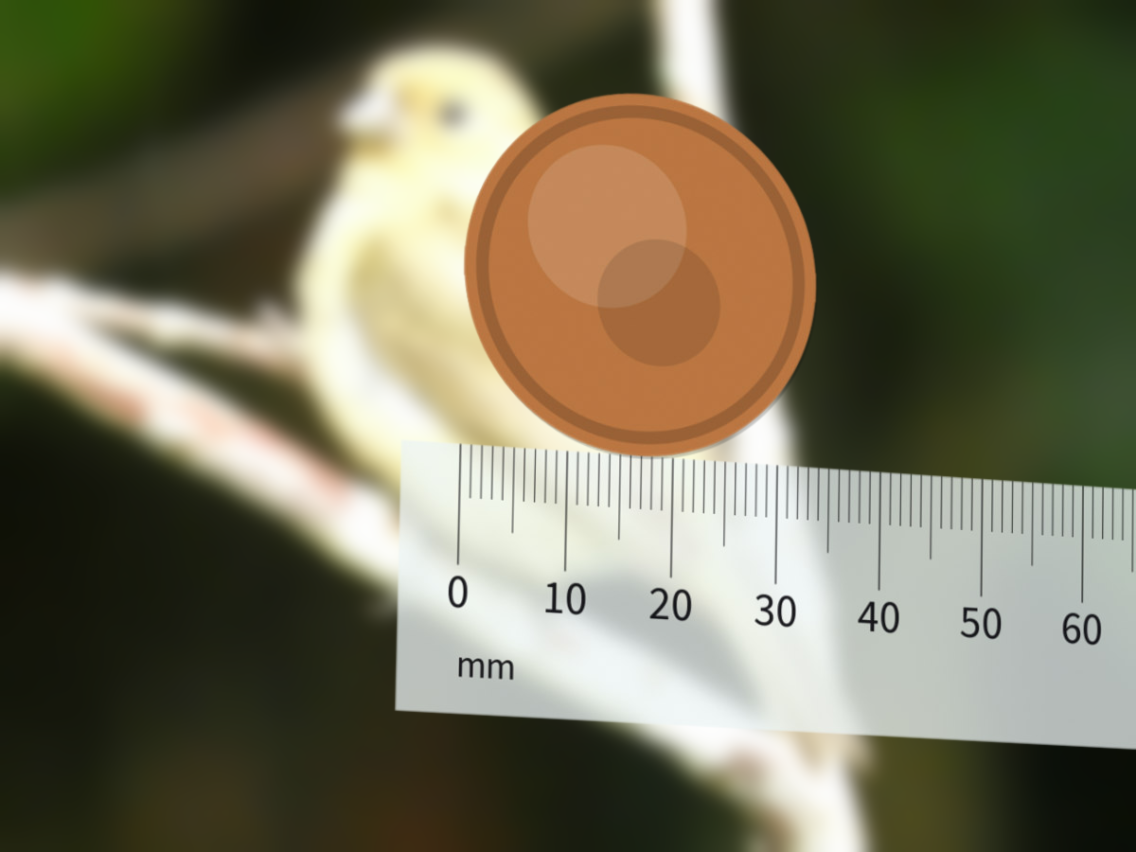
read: 33.5; mm
